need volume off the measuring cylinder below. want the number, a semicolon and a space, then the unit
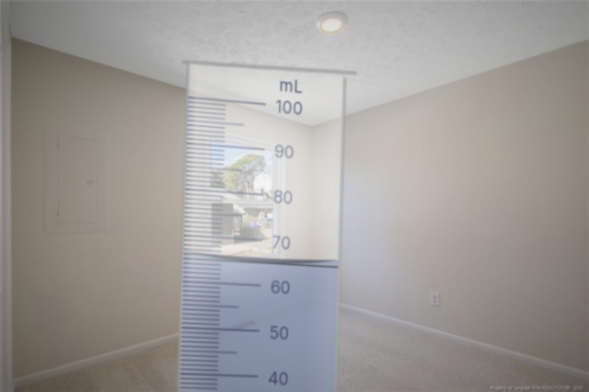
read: 65; mL
